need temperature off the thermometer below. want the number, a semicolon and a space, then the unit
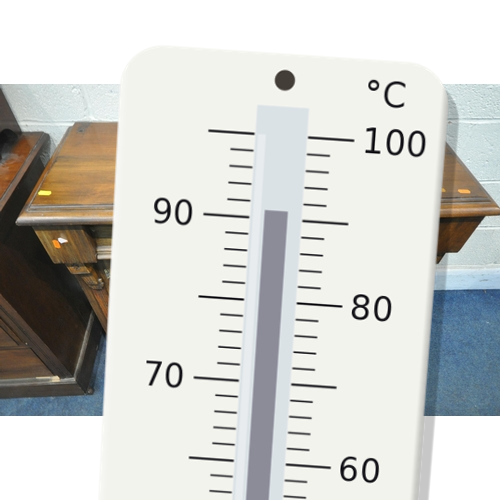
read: 91; °C
